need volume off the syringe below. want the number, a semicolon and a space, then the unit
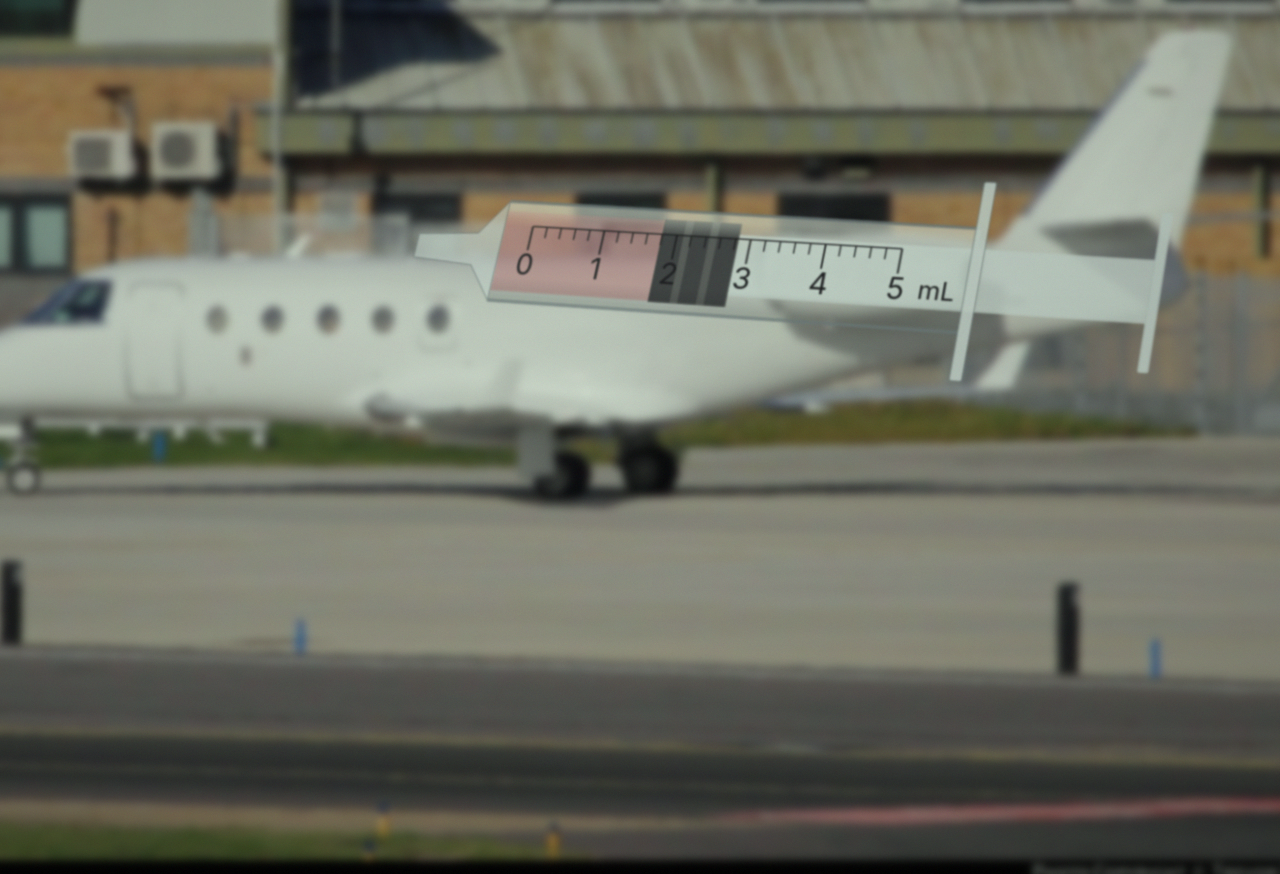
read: 1.8; mL
